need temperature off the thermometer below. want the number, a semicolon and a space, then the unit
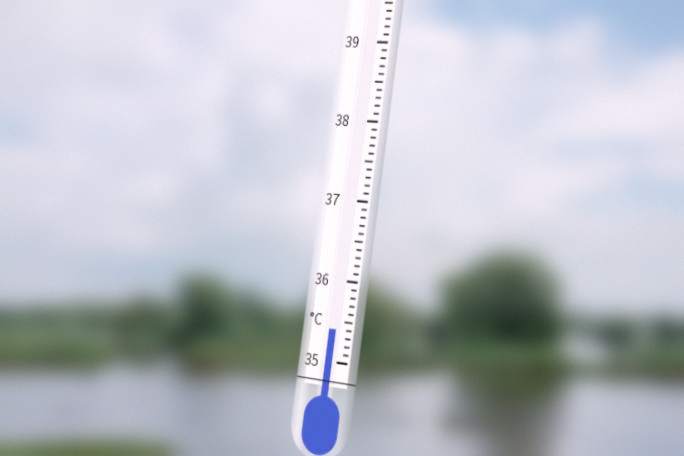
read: 35.4; °C
